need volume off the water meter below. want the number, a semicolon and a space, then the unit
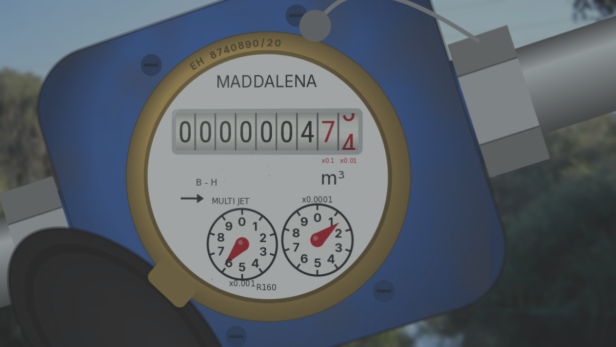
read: 4.7361; m³
